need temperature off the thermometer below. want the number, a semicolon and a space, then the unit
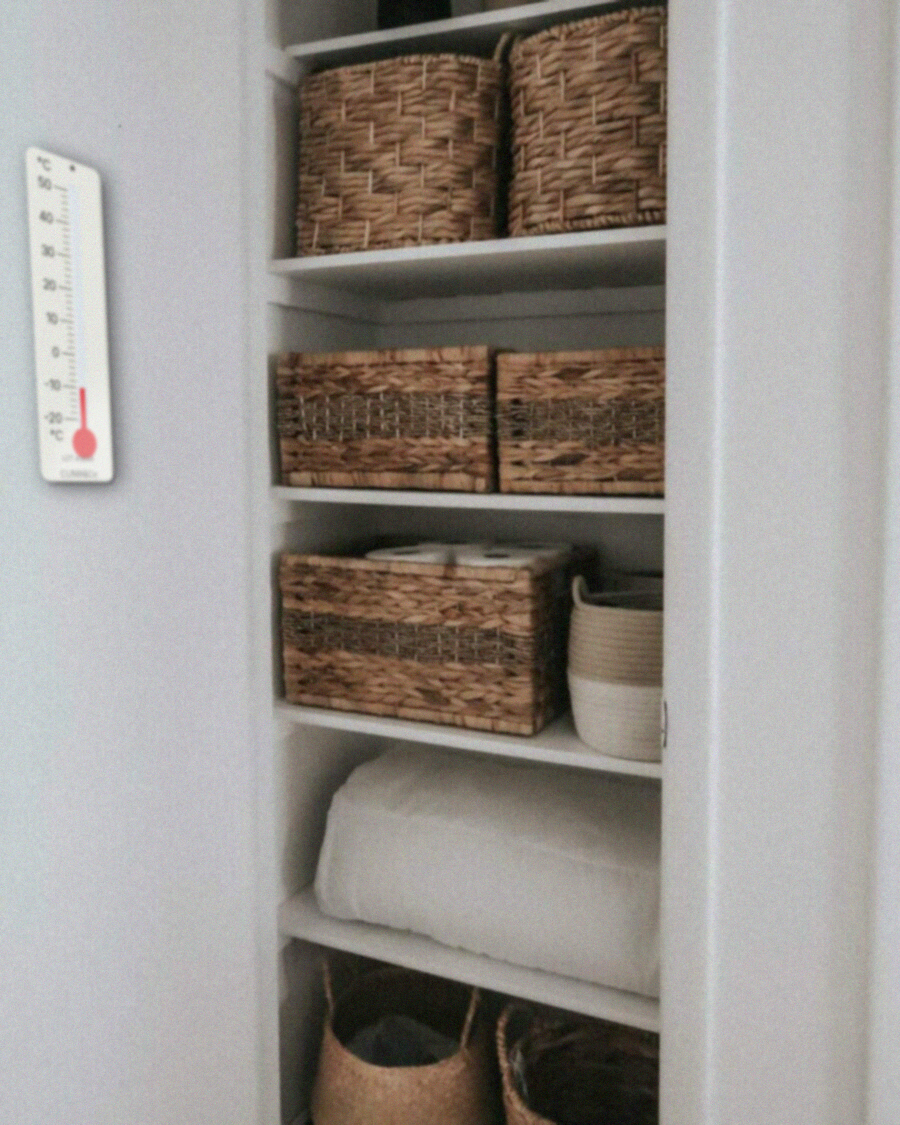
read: -10; °C
